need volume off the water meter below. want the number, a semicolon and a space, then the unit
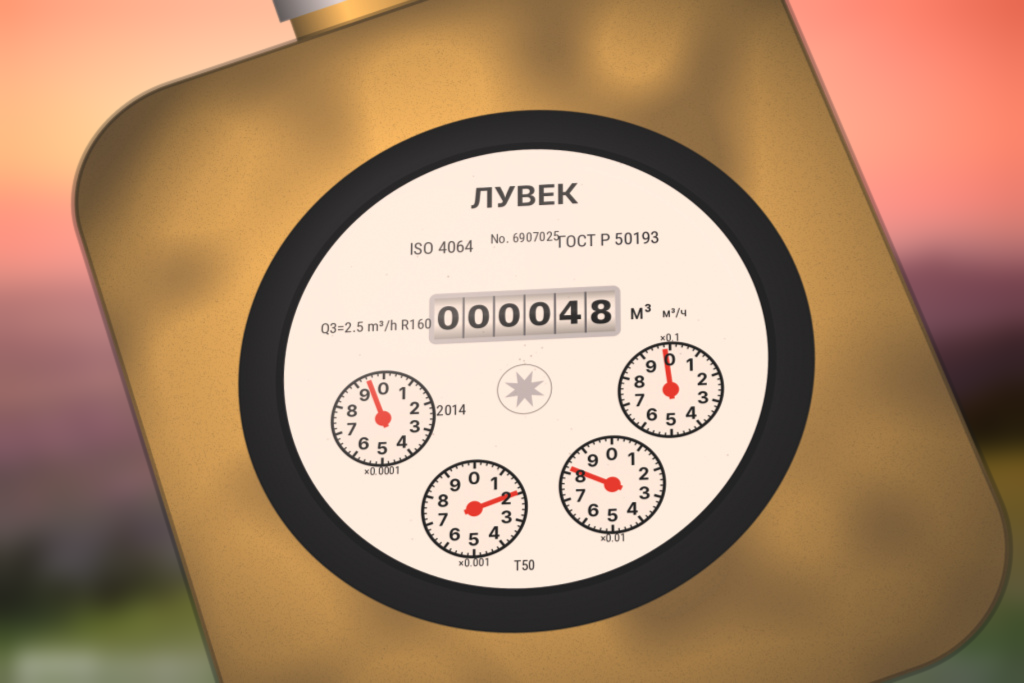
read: 47.9819; m³
